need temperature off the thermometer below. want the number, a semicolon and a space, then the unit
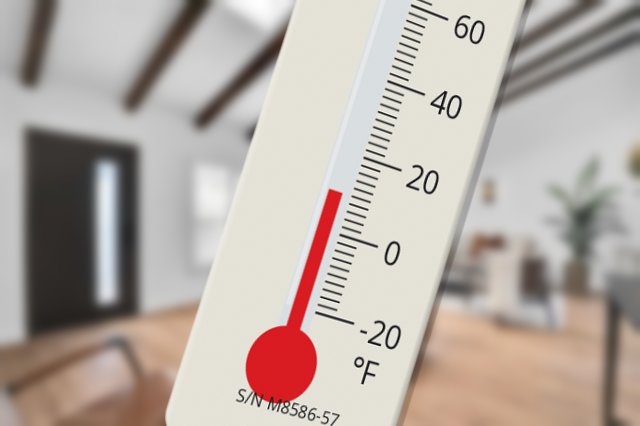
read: 10; °F
